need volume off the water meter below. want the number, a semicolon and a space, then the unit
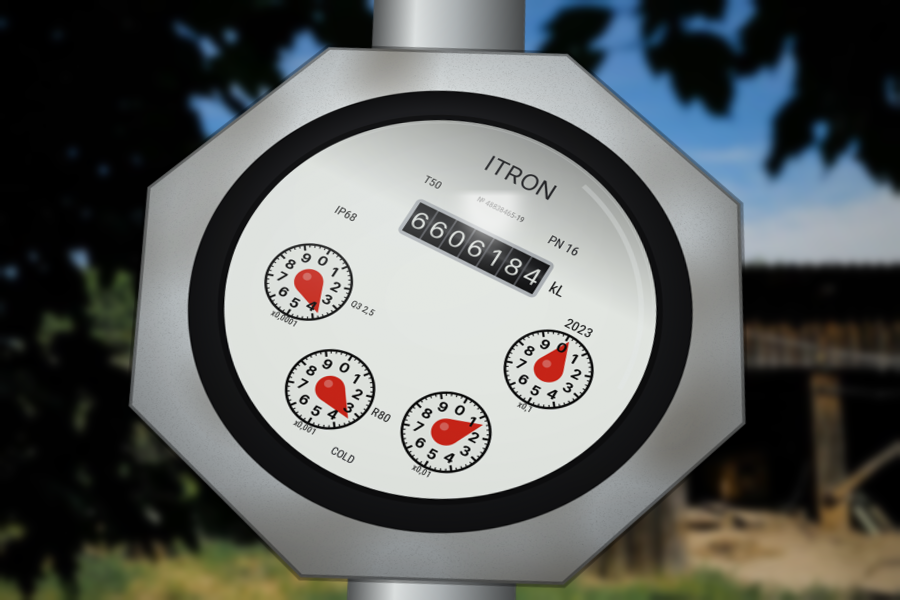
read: 6606184.0133; kL
